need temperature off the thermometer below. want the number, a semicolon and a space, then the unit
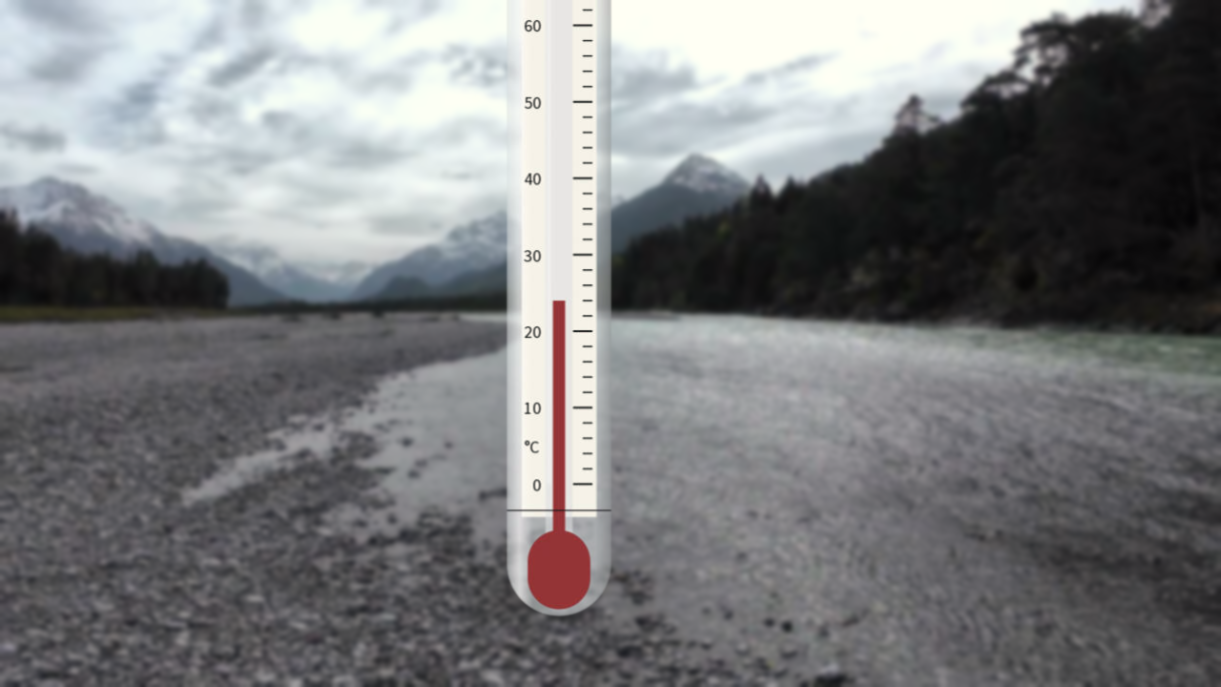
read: 24; °C
